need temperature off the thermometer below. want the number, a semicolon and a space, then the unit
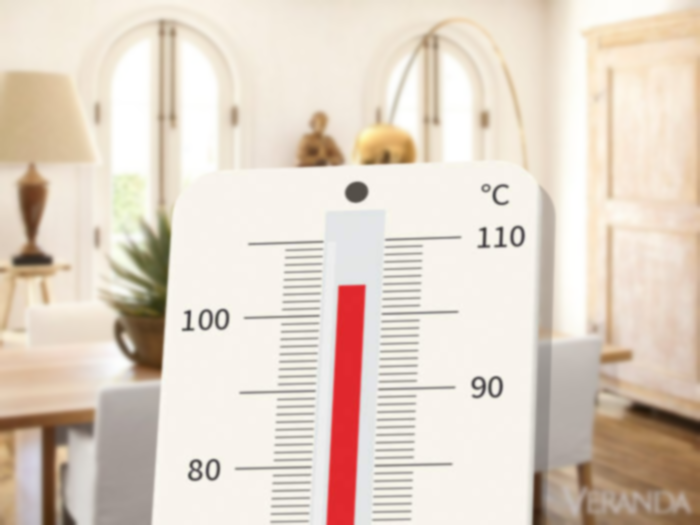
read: 104; °C
